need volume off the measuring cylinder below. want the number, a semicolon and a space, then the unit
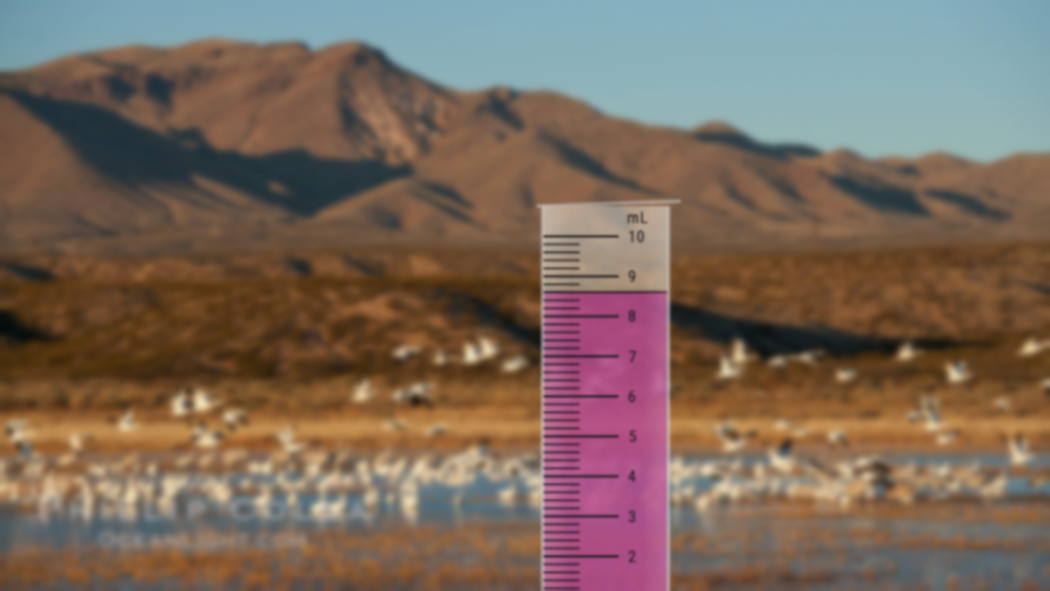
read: 8.6; mL
